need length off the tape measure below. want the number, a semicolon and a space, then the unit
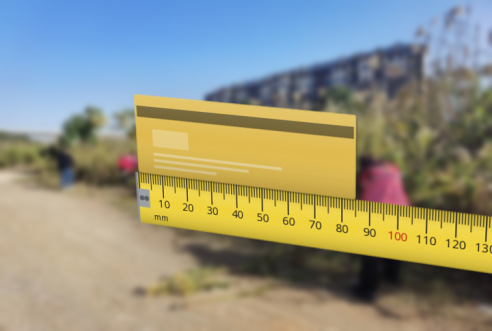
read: 85; mm
